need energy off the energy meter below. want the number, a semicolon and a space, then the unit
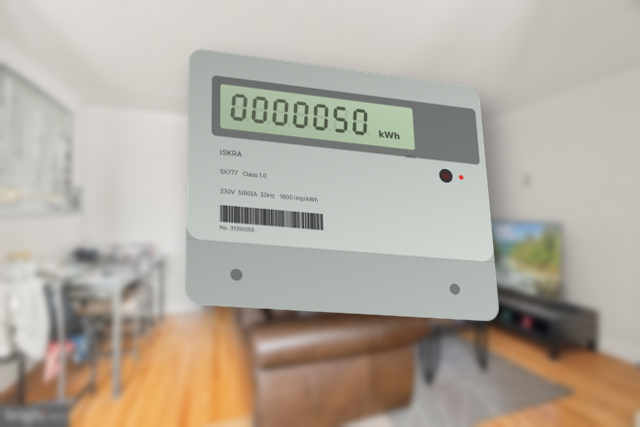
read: 50; kWh
